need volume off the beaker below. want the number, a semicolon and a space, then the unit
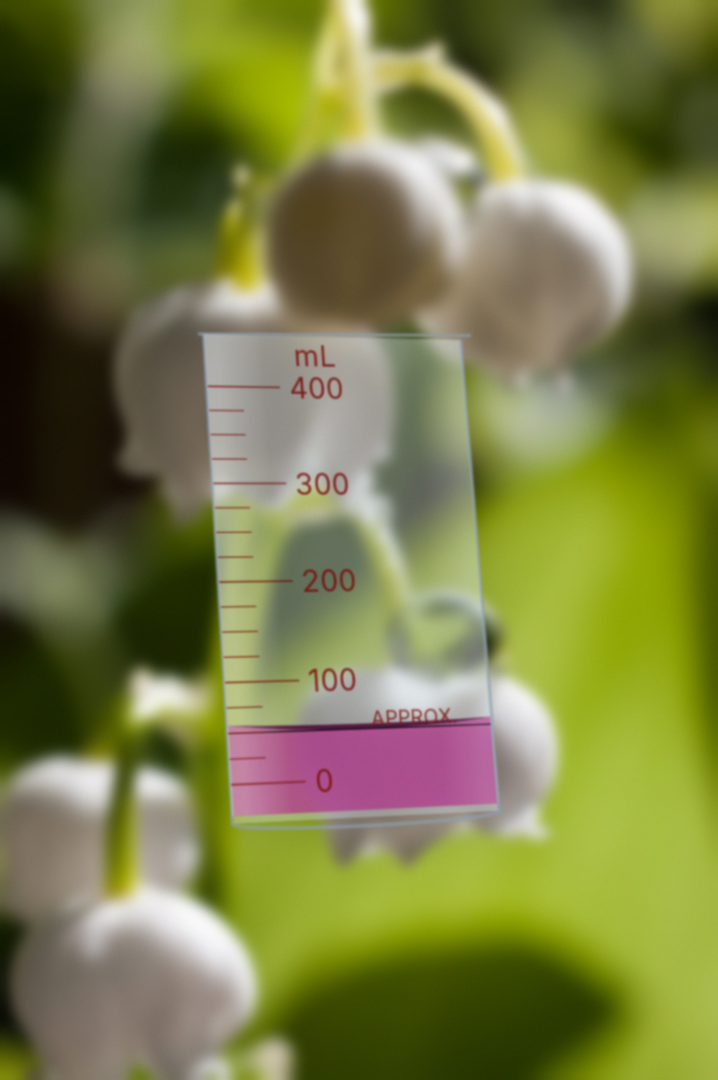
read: 50; mL
